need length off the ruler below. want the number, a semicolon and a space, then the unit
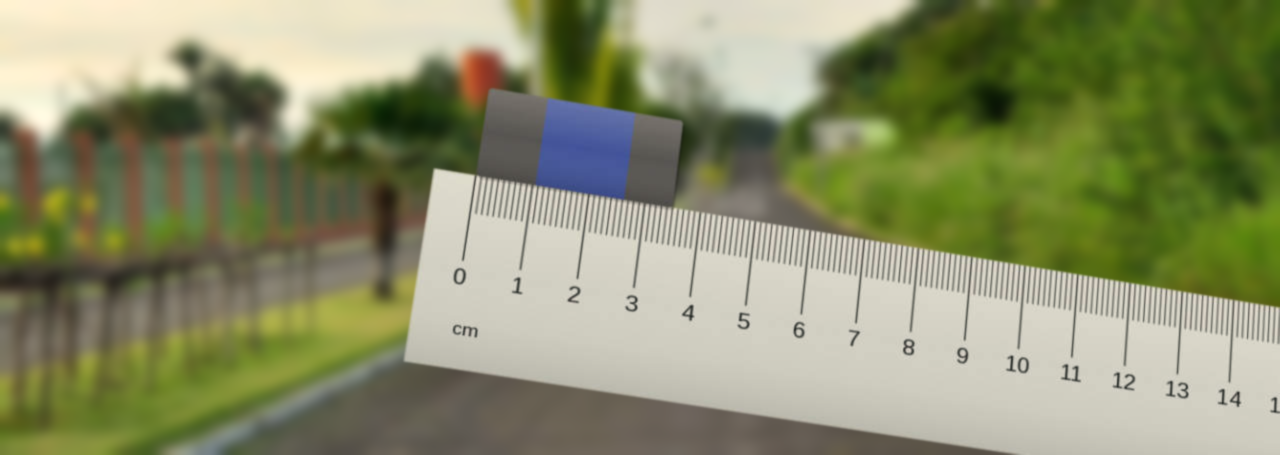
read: 3.5; cm
